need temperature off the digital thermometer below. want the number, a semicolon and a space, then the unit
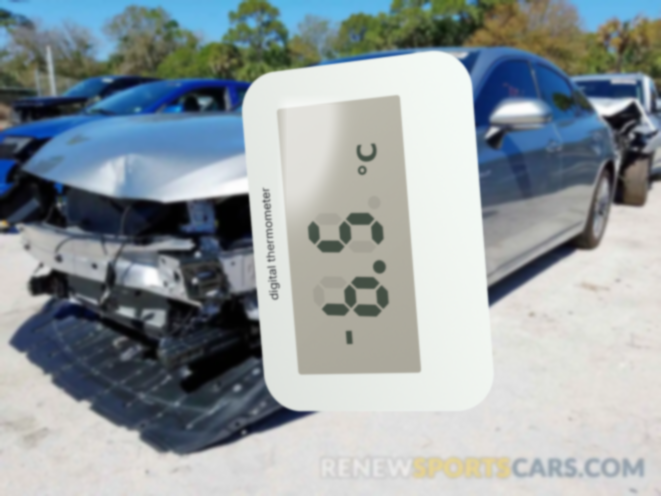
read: -6.5; °C
